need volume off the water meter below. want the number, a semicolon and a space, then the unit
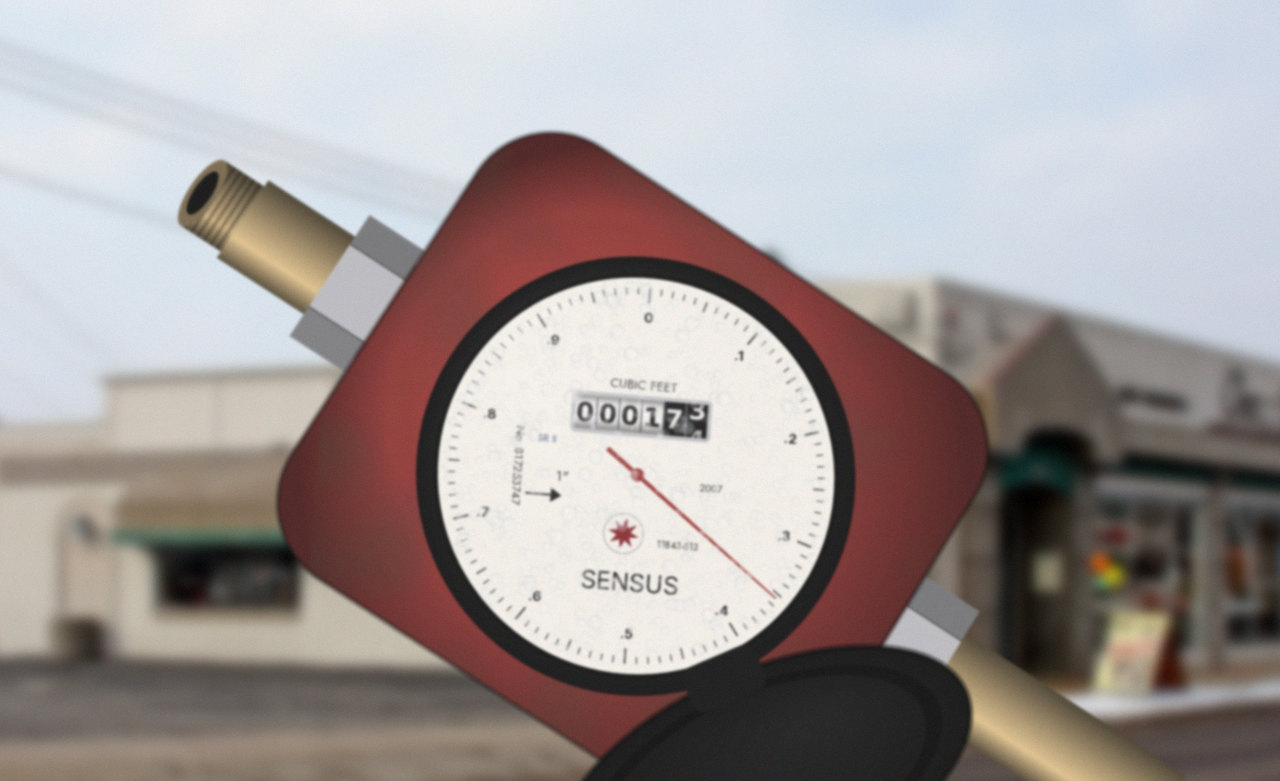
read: 173.35; ft³
